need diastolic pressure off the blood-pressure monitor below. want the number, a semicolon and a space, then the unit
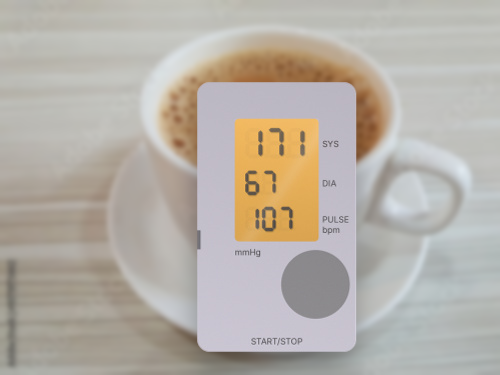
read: 67; mmHg
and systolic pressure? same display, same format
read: 171; mmHg
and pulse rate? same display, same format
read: 107; bpm
